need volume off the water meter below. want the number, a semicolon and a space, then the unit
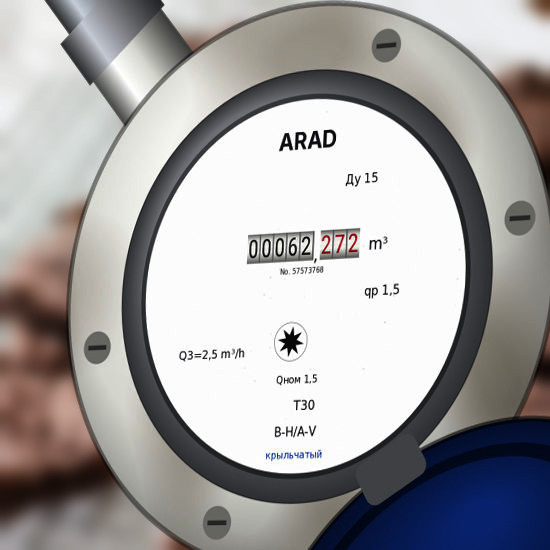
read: 62.272; m³
